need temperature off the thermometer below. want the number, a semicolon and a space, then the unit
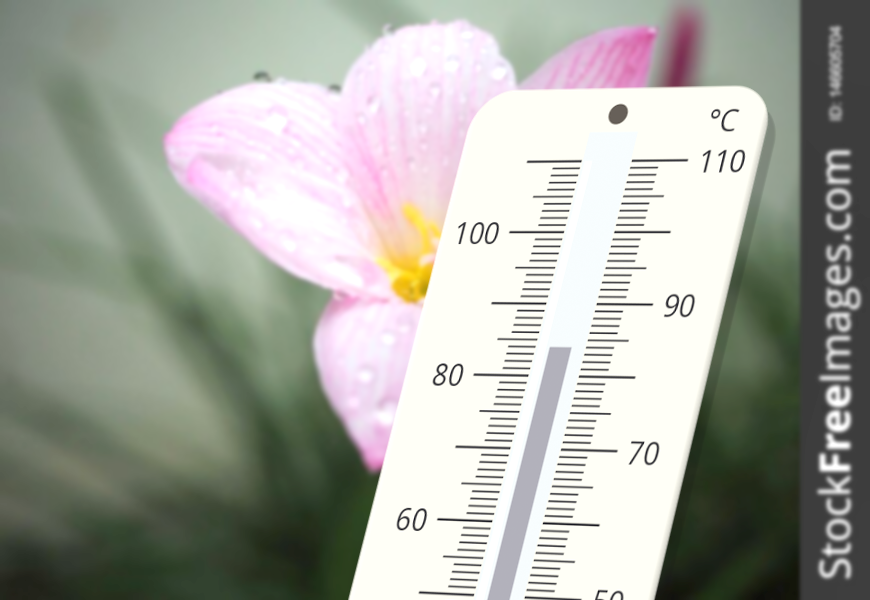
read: 84; °C
